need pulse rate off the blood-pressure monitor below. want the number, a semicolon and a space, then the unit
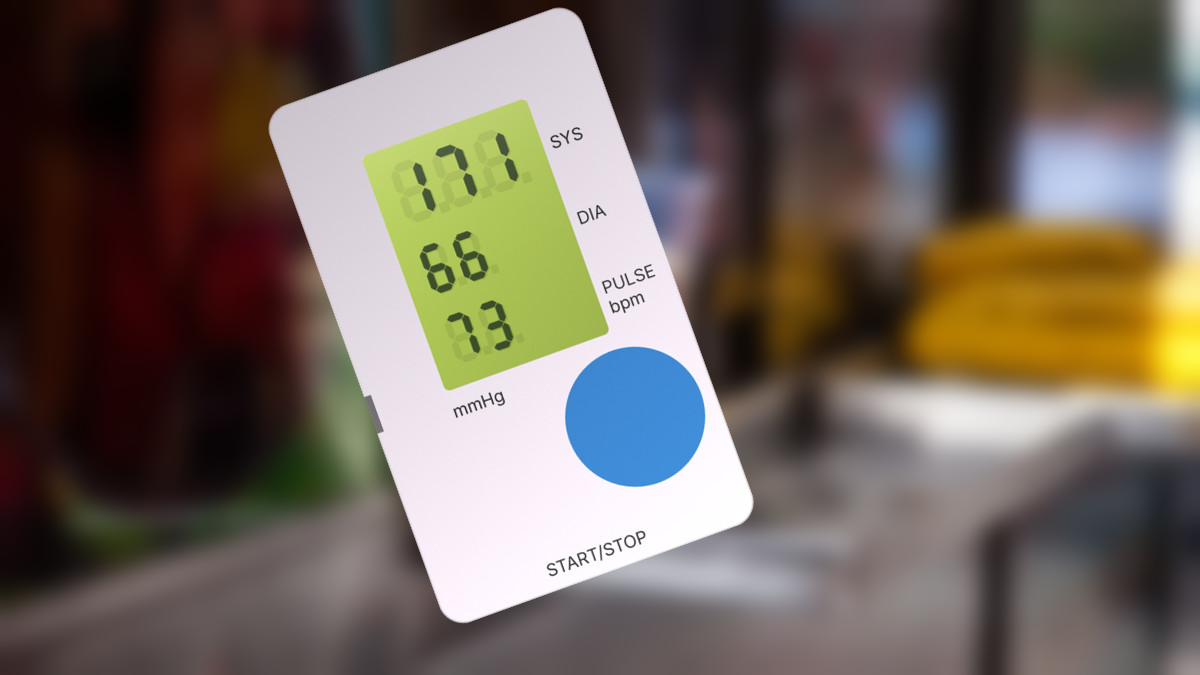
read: 73; bpm
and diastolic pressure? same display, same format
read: 66; mmHg
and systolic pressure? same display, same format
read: 171; mmHg
